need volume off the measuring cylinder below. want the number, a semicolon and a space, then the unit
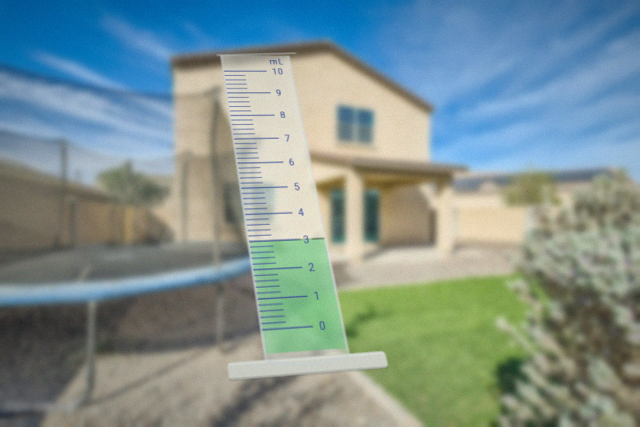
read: 3; mL
